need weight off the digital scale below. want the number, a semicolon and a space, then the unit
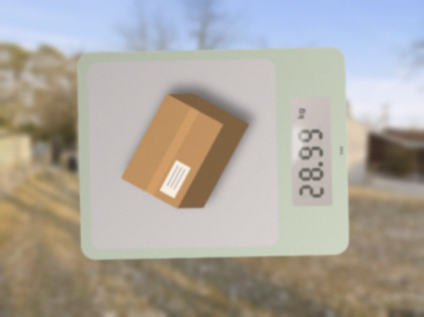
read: 28.99; kg
